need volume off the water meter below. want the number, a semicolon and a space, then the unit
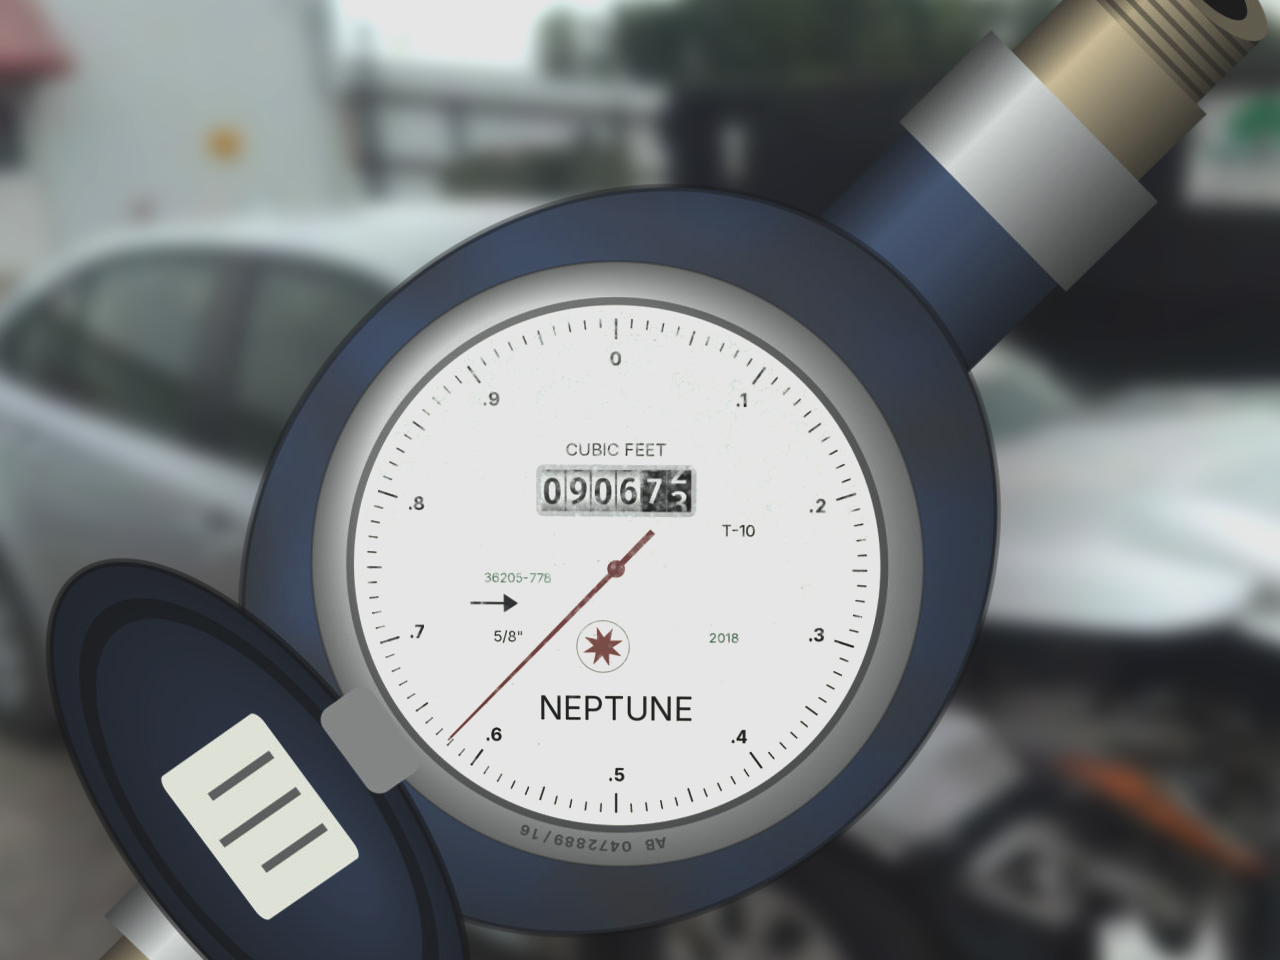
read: 90672.62; ft³
